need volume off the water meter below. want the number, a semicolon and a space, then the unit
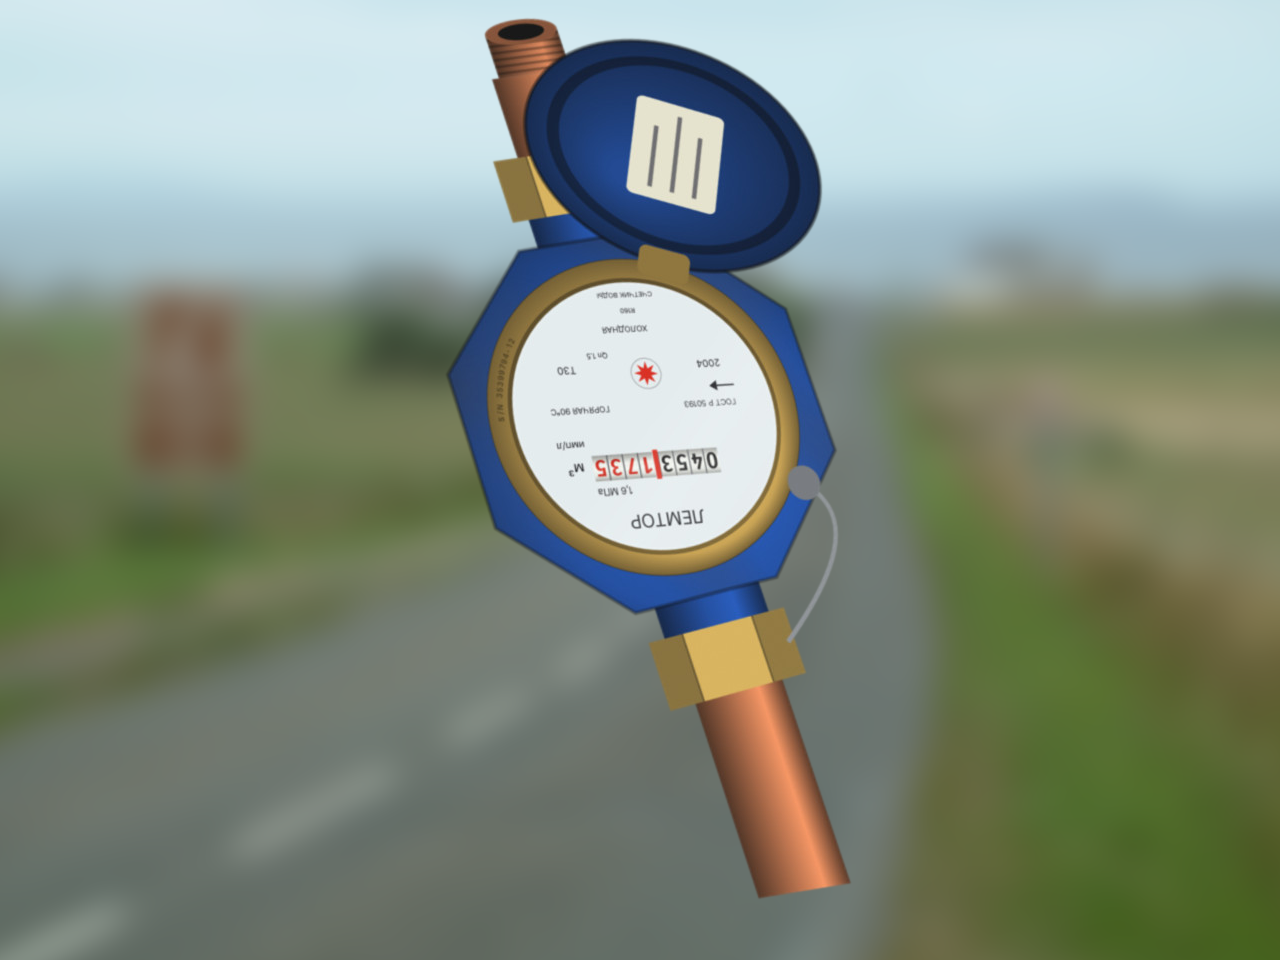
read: 453.1735; m³
